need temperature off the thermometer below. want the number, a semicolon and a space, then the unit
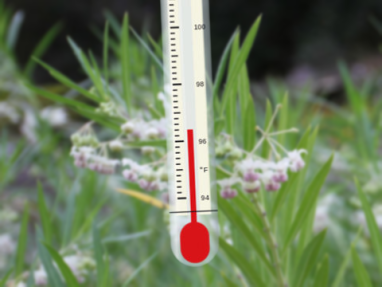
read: 96.4; °F
